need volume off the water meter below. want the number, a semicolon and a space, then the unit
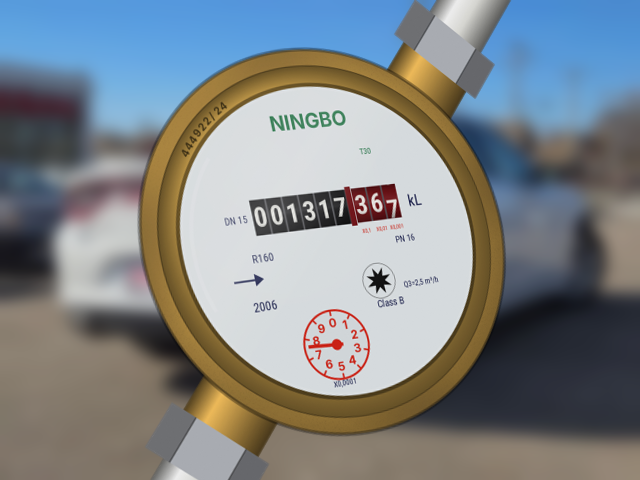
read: 1317.3667; kL
